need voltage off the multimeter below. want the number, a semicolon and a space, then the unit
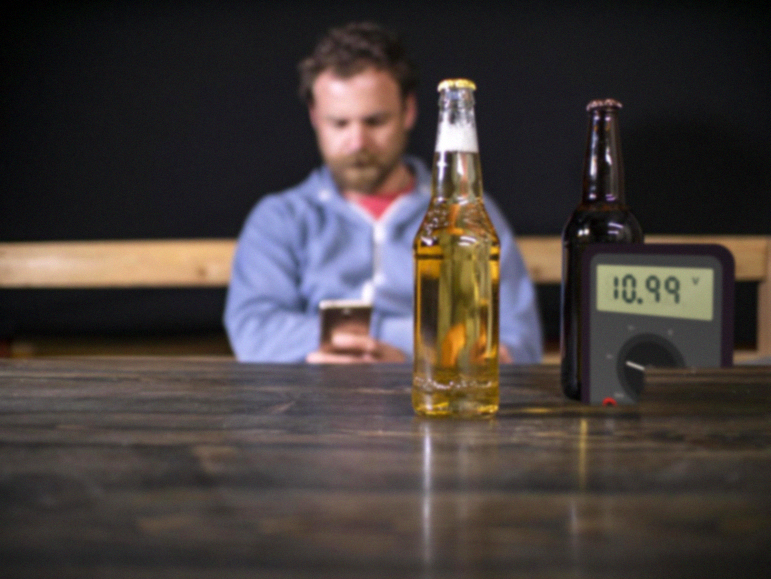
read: 10.99; V
